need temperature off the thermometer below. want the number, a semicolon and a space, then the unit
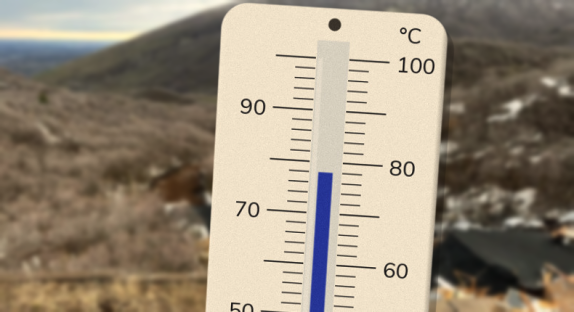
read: 78; °C
